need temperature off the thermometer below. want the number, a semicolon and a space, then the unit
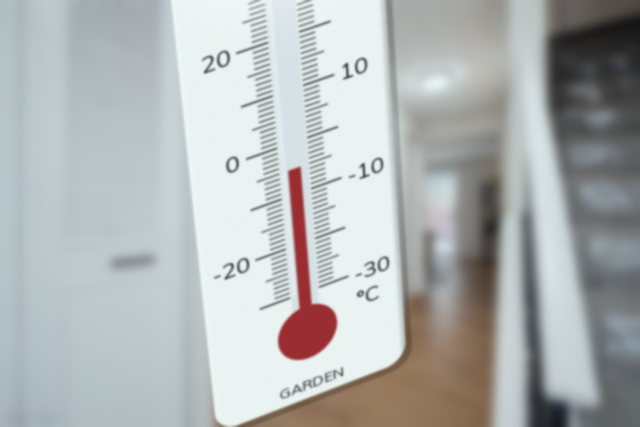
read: -5; °C
